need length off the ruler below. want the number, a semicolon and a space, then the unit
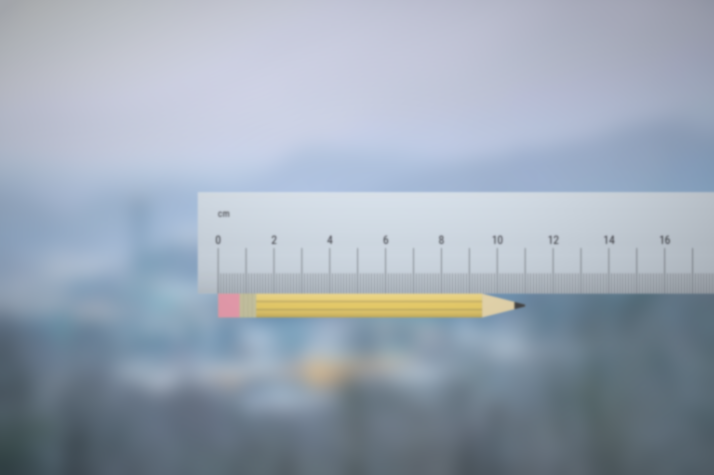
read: 11; cm
